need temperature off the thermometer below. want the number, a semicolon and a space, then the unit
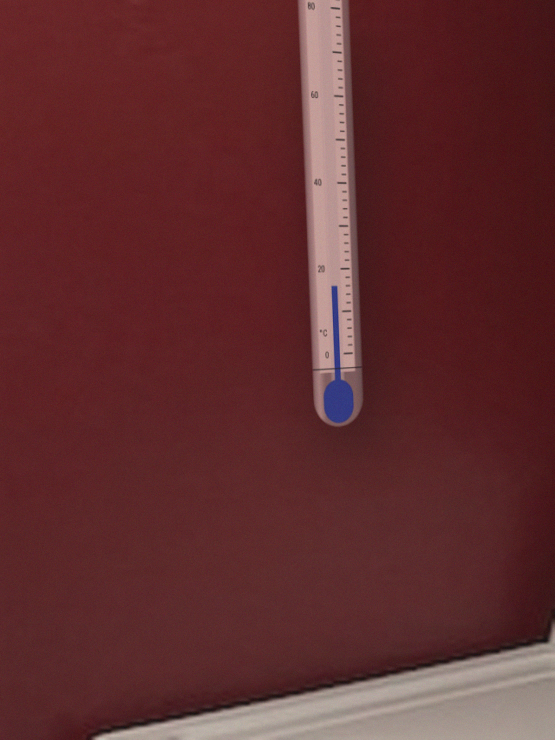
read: 16; °C
